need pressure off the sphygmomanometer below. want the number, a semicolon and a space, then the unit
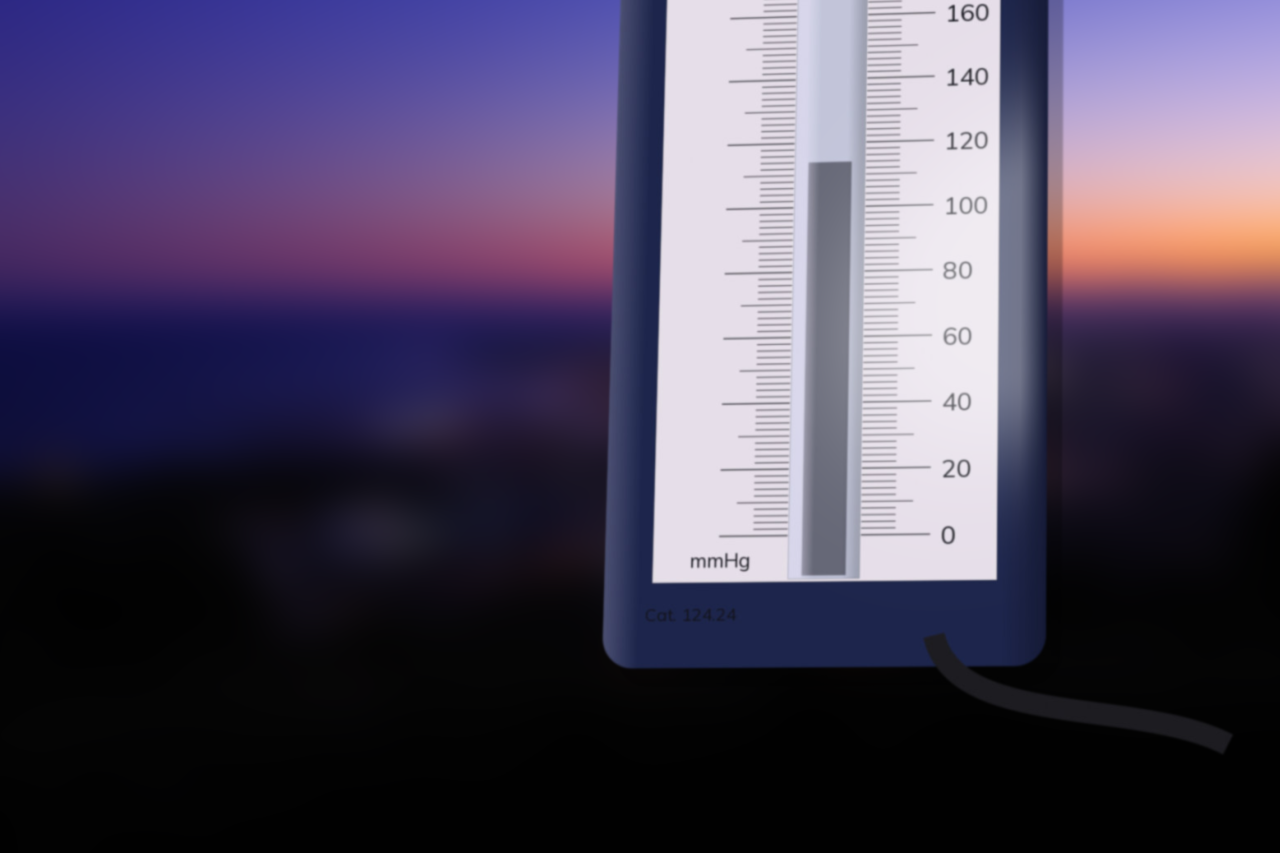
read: 114; mmHg
